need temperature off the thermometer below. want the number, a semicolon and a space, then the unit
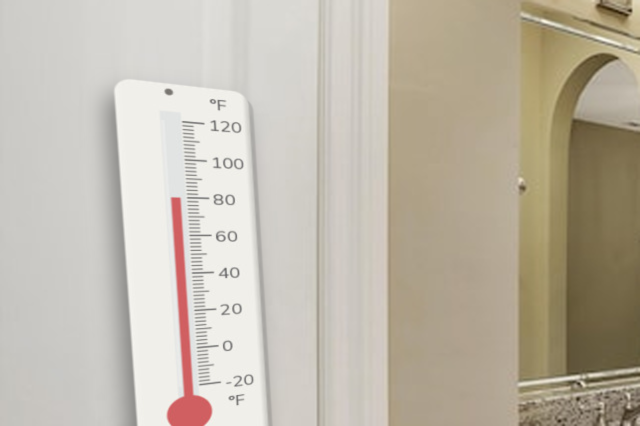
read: 80; °F
